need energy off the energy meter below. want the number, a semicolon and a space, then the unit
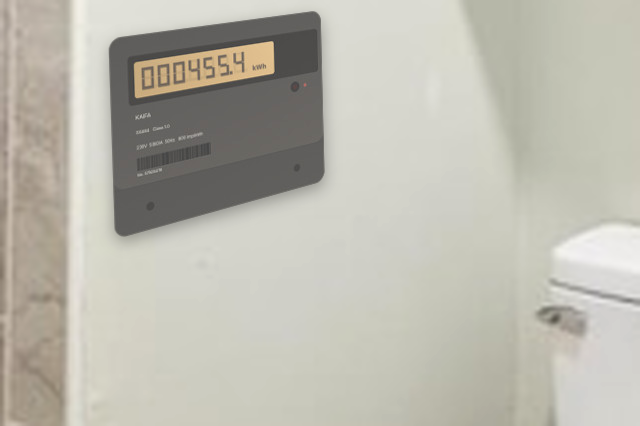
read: 455.4; kWh
